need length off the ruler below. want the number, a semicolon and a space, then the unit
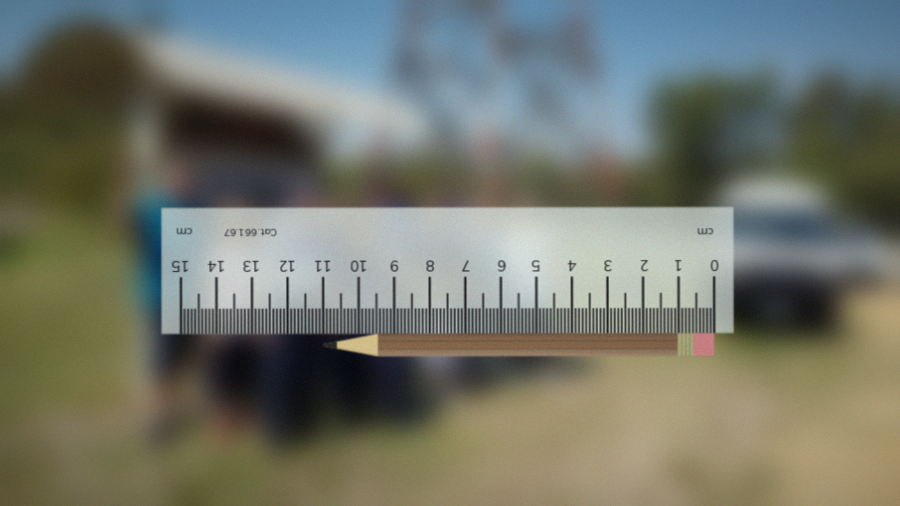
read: 11; cm
